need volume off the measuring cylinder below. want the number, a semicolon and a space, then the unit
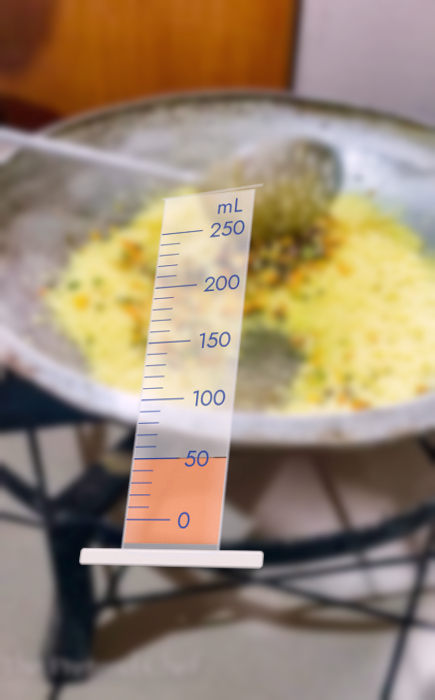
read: 50; mL
